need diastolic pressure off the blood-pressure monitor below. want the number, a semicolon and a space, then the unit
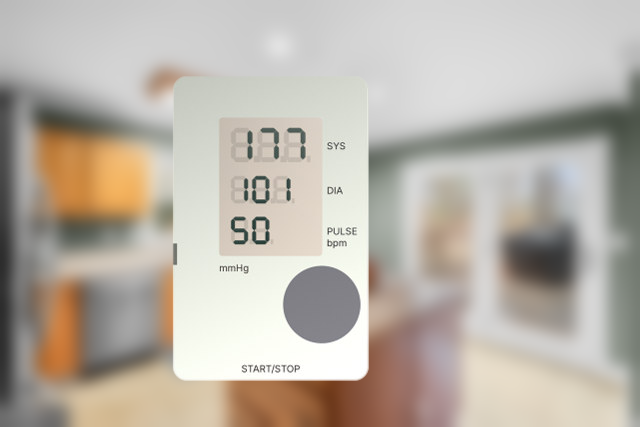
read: 101; mmHg
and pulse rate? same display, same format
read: 50; bpm
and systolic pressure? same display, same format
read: 177; mmHg
